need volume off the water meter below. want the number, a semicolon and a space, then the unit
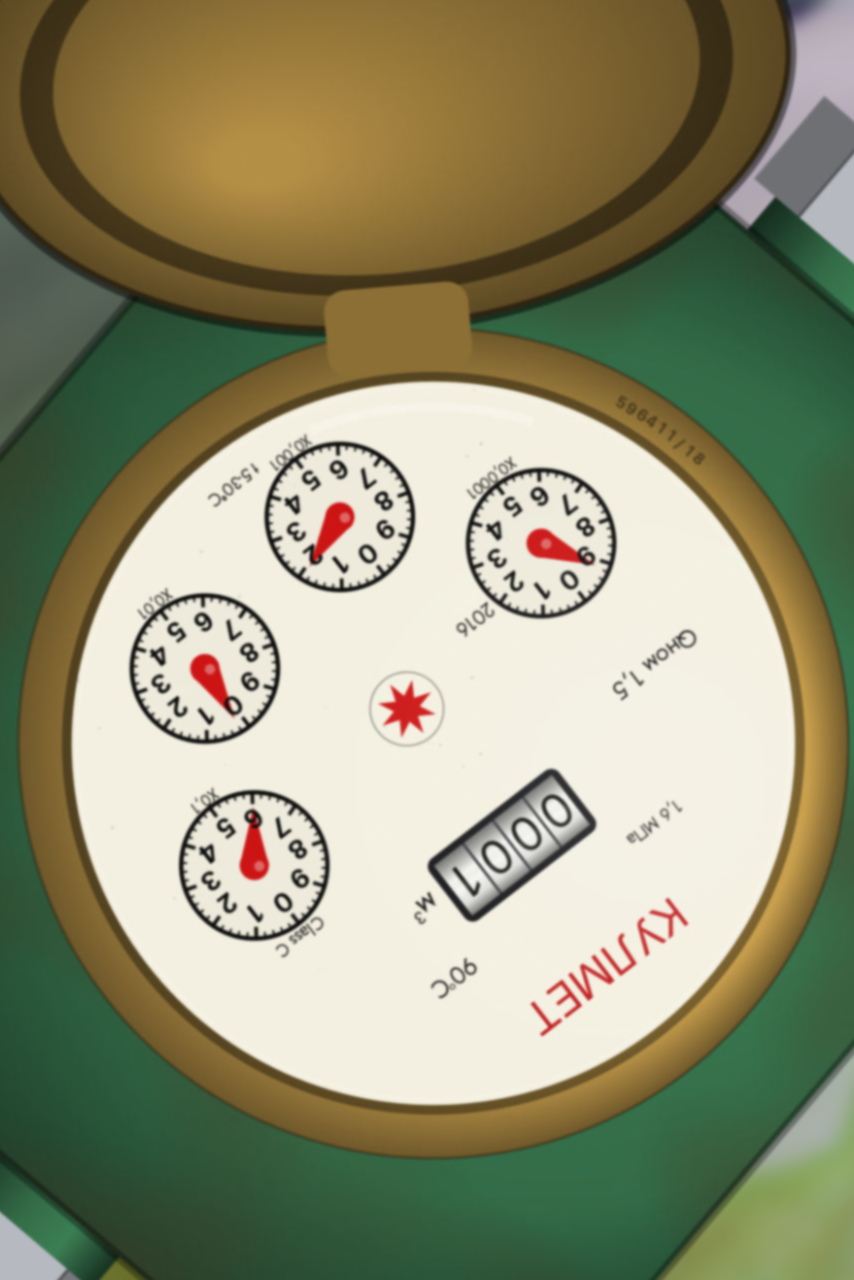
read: 1.6019; m³
